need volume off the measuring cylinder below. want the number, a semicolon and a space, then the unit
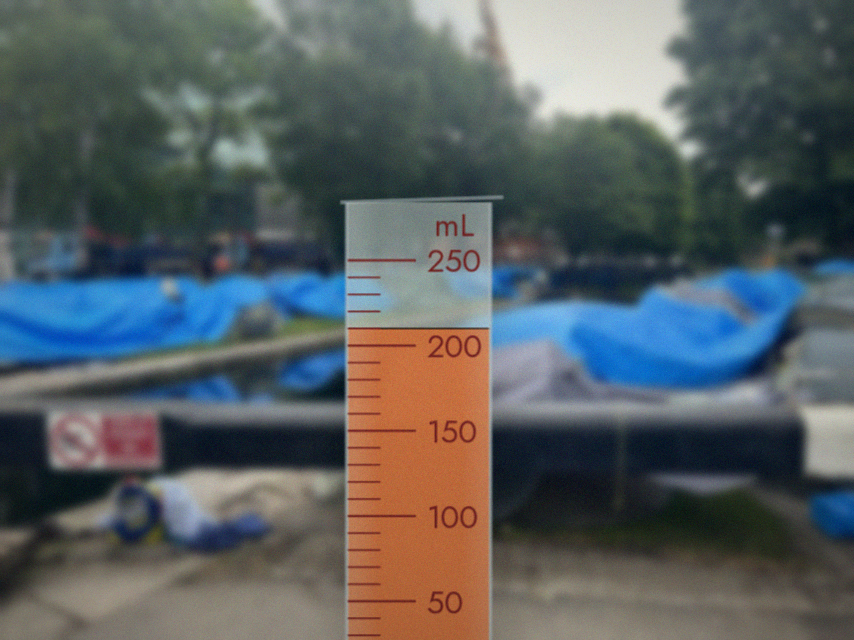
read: 210; mL
